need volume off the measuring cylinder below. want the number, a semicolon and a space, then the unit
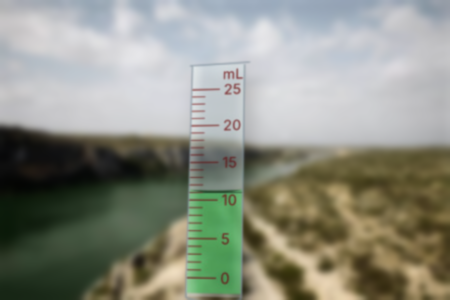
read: 11; mL
